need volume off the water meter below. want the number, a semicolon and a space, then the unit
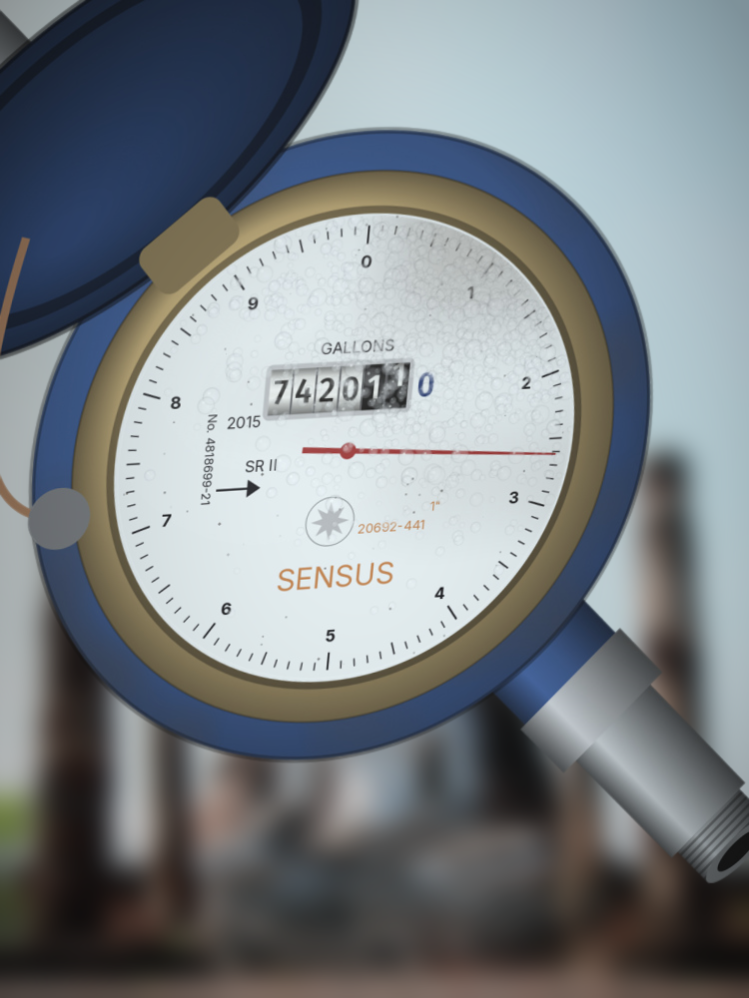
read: 7420112.6; gal
